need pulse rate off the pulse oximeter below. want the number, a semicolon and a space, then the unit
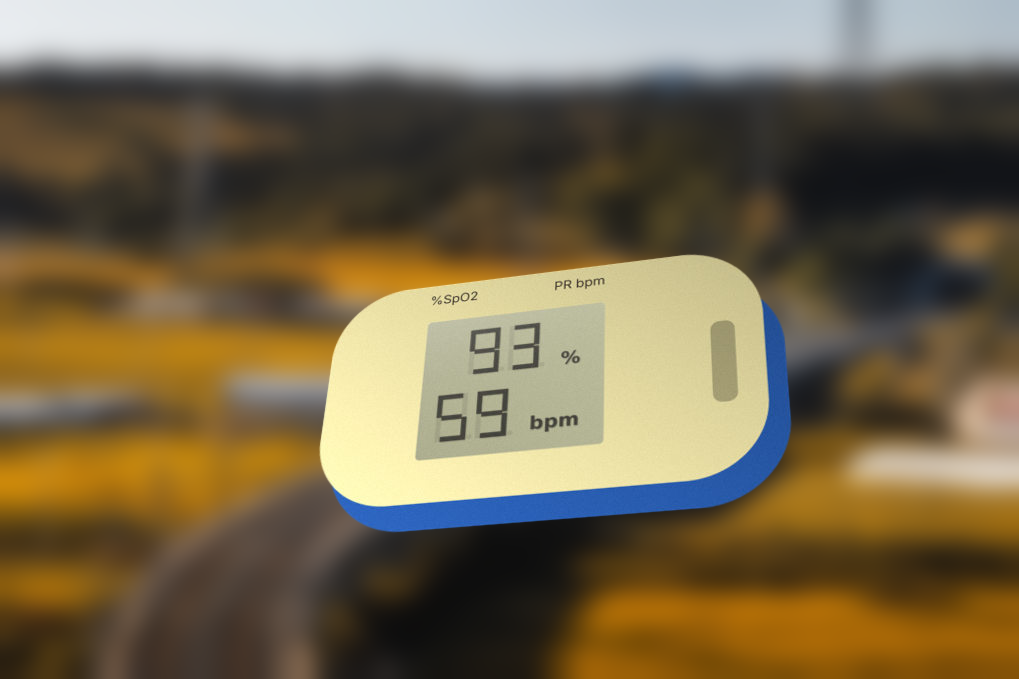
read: 59; bpm
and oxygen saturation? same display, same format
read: 93; %
